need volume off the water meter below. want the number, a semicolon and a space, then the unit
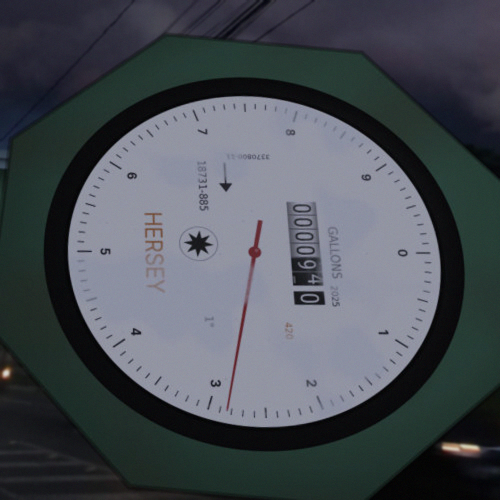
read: 942.8; gal
